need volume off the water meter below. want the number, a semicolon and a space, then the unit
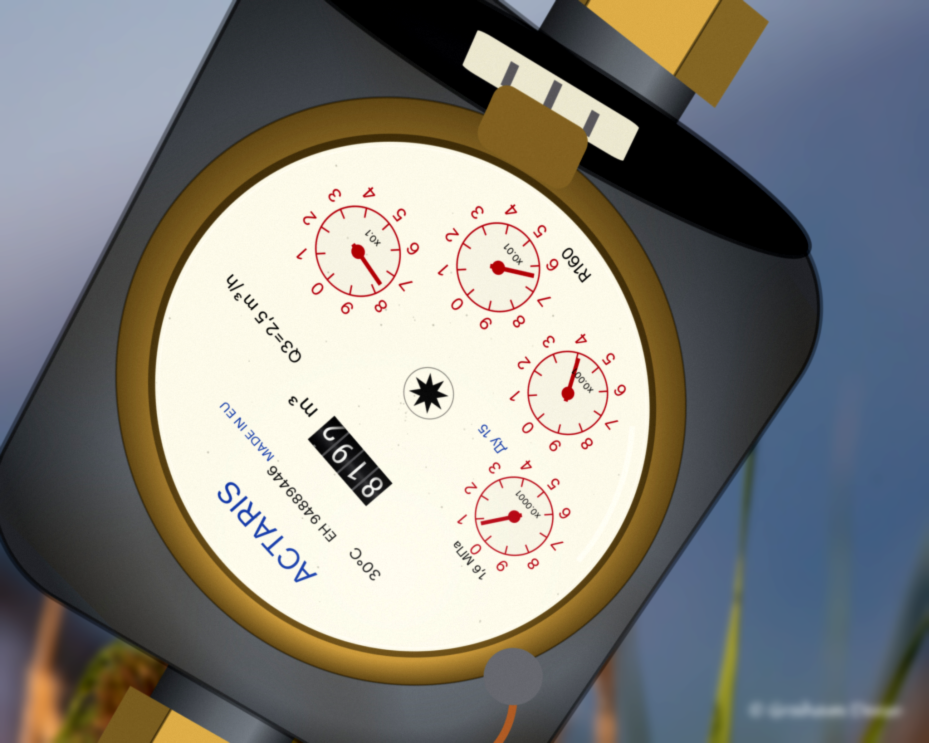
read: 8191.7640; m³
